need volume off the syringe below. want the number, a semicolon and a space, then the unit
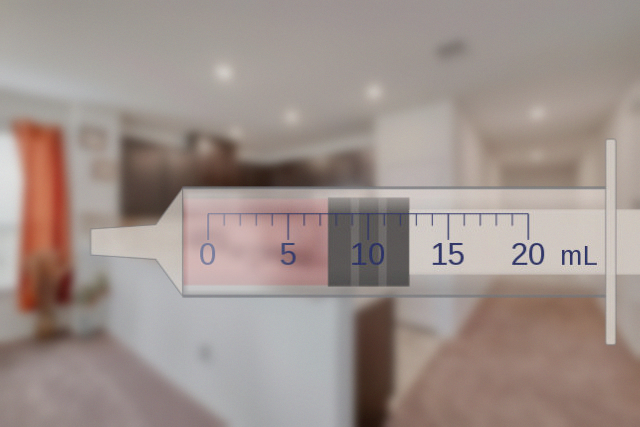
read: 7.5; mL
